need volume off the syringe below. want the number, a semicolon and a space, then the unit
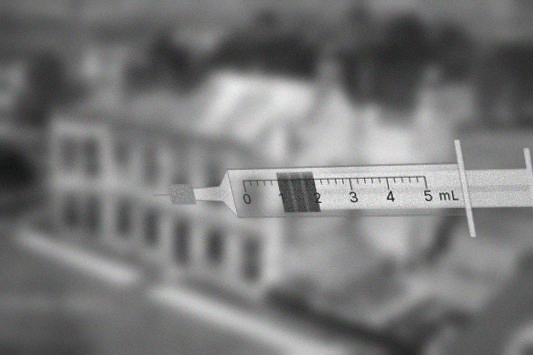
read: 1; mL
